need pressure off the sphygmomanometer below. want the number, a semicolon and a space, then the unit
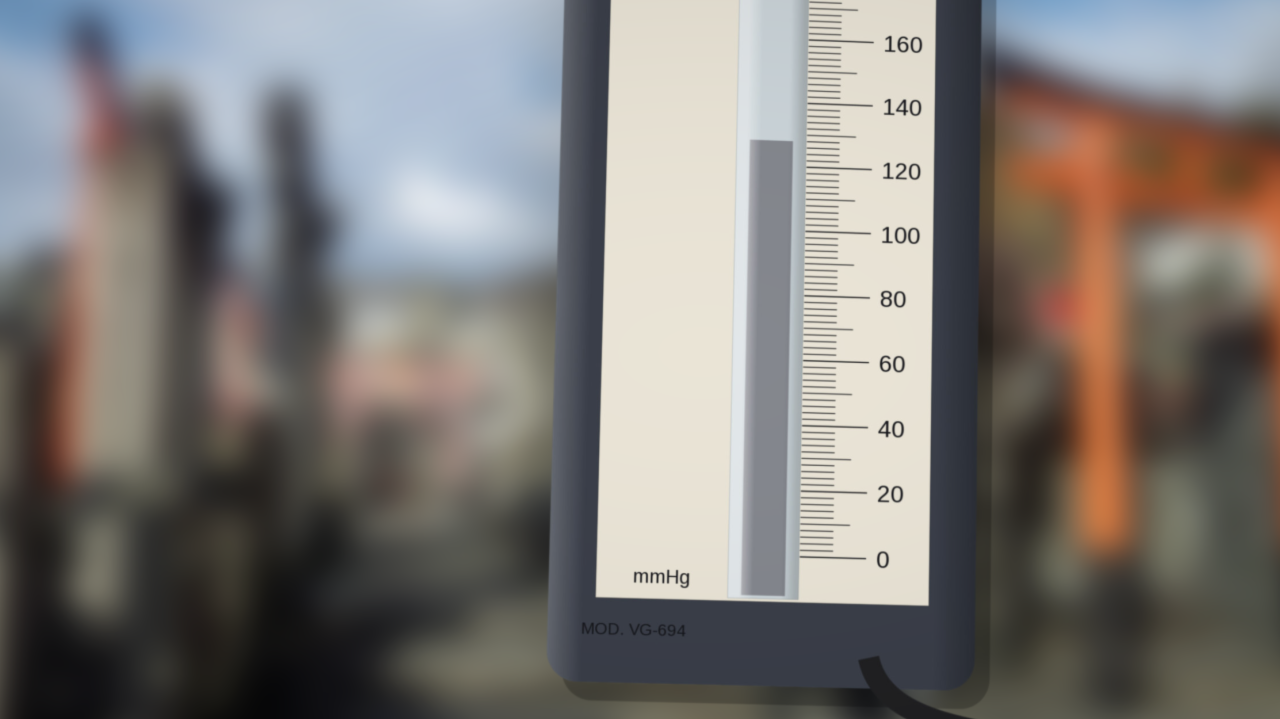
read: 128; mmHg
